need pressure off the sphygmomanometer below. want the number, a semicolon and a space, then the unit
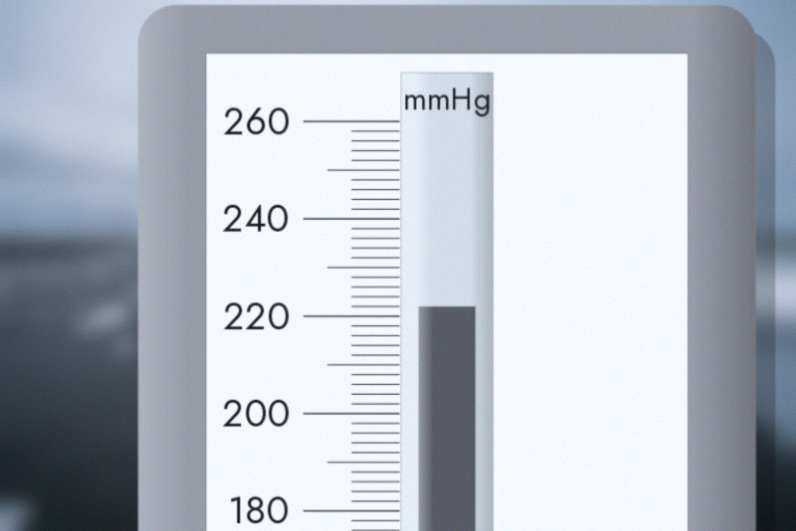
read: 222; mmHg
